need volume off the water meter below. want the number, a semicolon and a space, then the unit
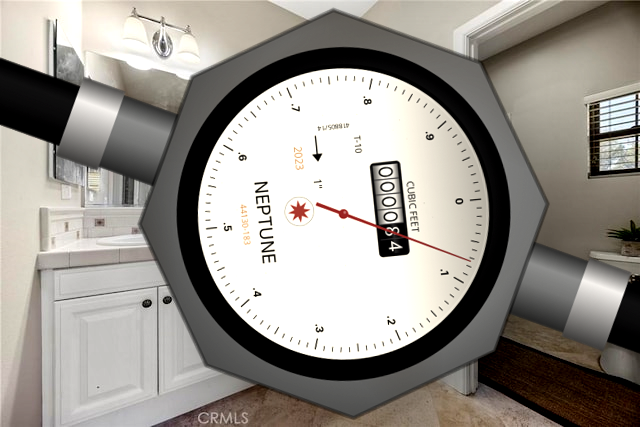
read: 84.07; ft³
